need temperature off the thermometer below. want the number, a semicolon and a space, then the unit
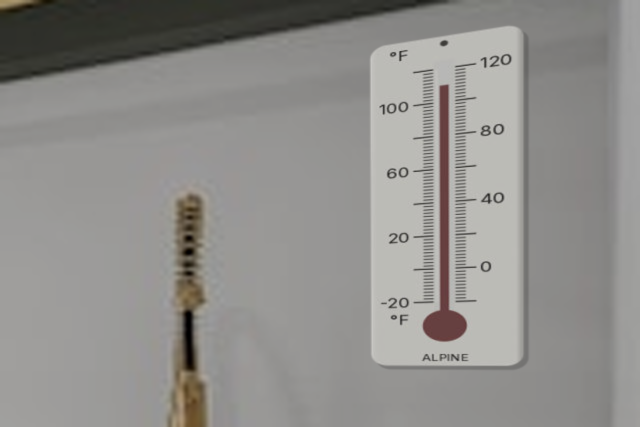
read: 110; °F
